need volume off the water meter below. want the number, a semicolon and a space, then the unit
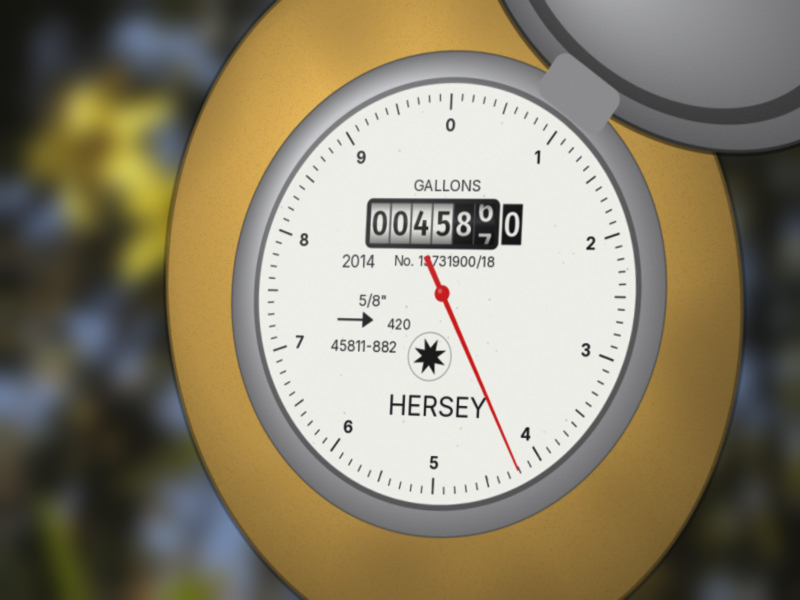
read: 45864.2; gal
